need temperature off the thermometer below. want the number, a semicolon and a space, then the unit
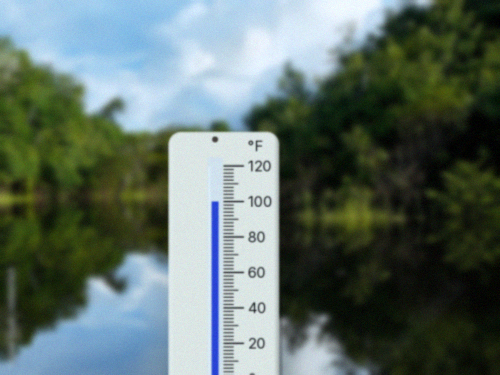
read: 100; °F
